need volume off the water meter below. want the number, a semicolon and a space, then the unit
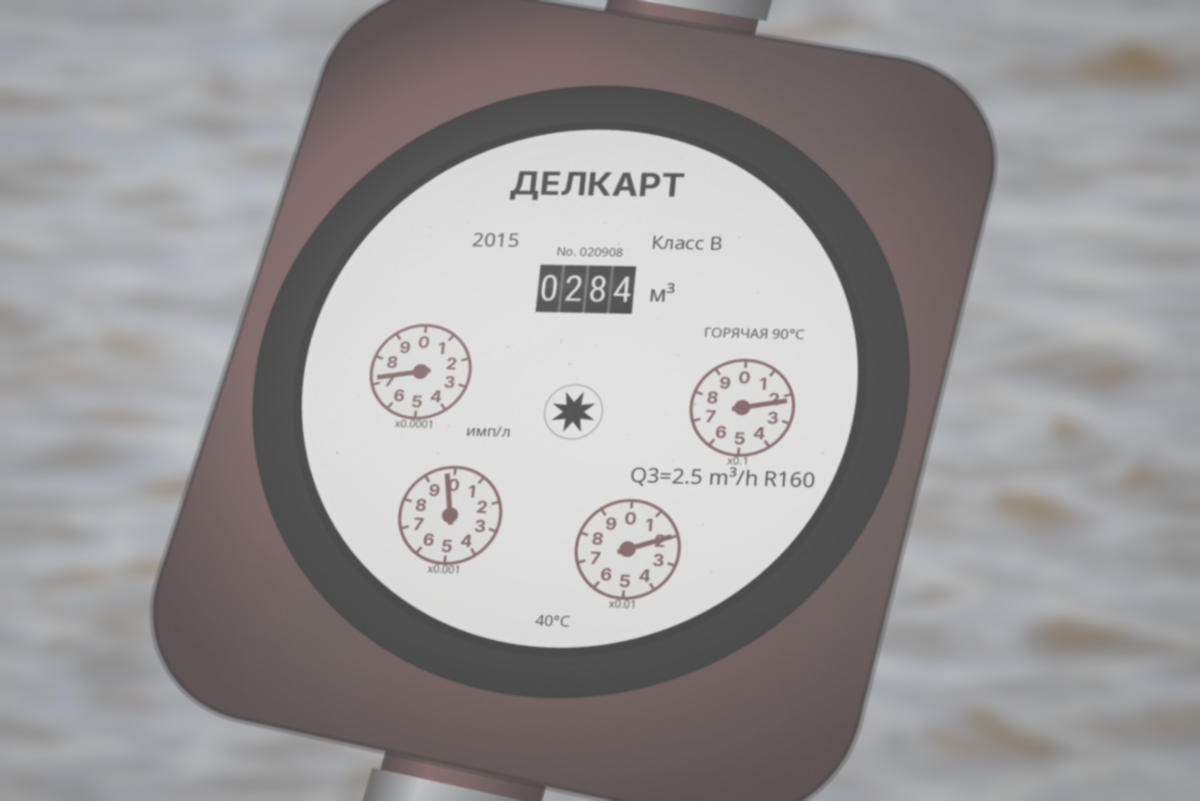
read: 284.2197; m³
